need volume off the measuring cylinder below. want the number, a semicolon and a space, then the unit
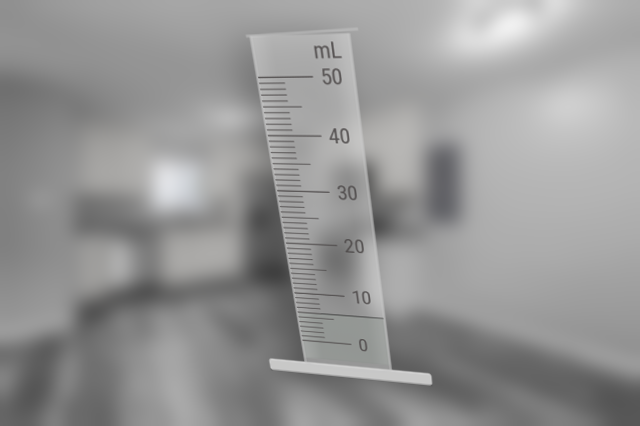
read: 6; mL
